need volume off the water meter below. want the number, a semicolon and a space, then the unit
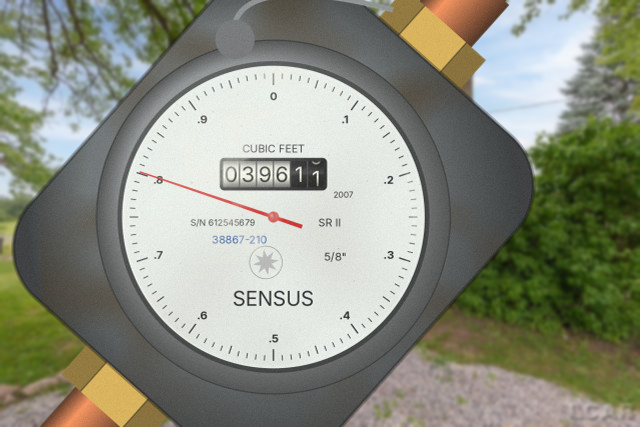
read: 39610.80; ft³
